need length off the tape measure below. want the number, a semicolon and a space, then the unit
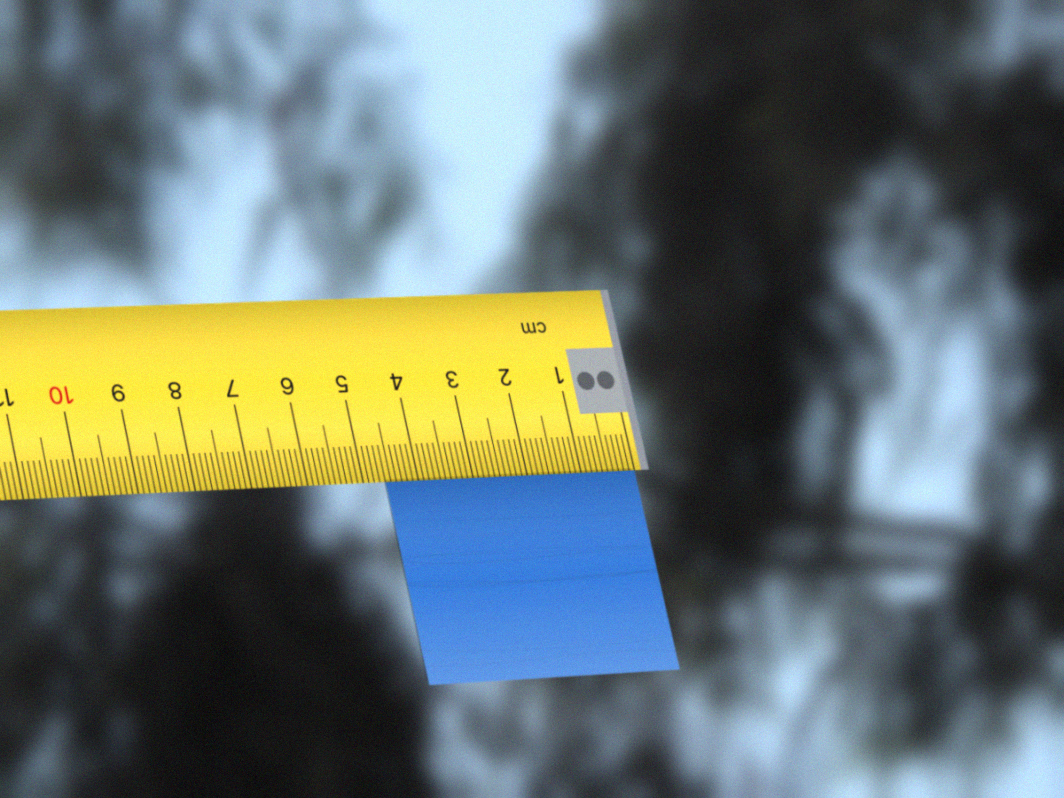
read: 4.6; cm
